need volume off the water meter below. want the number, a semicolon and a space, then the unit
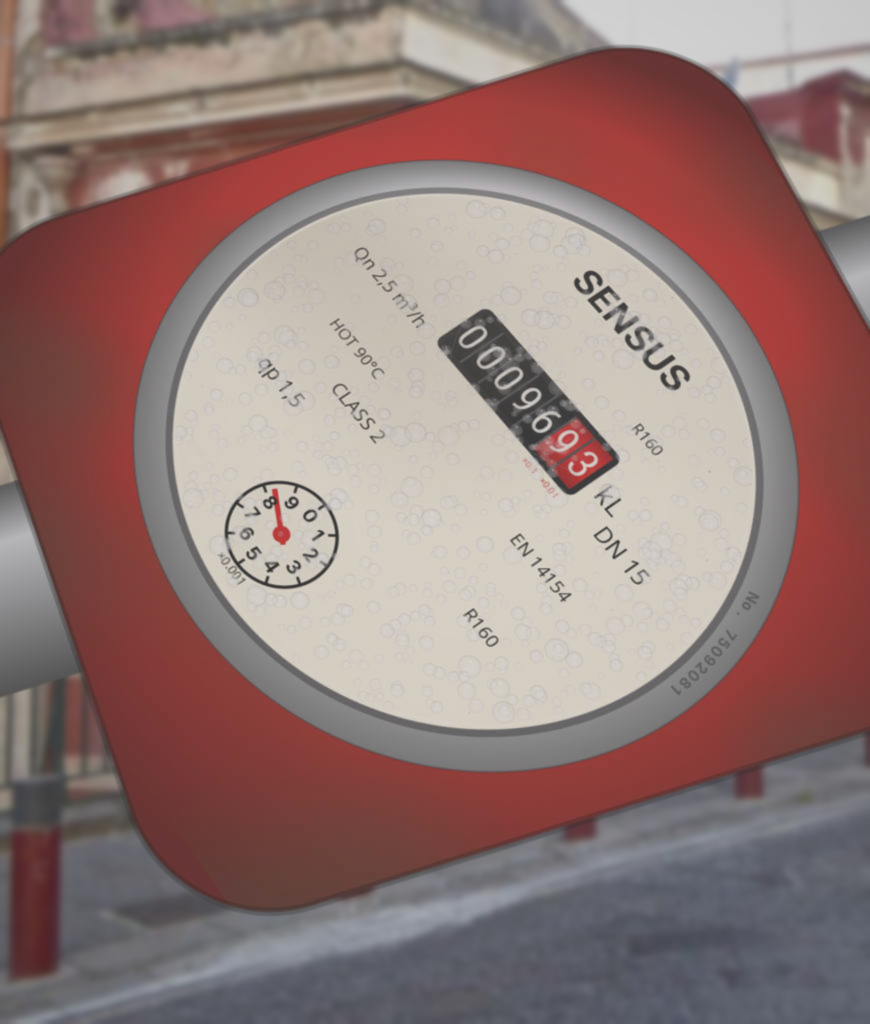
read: 96.938; kL
